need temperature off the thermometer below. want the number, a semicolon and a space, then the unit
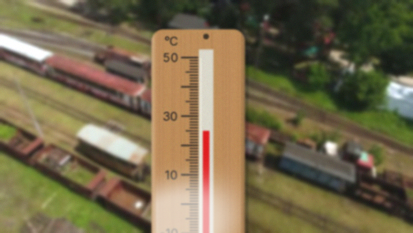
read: 25; °C
